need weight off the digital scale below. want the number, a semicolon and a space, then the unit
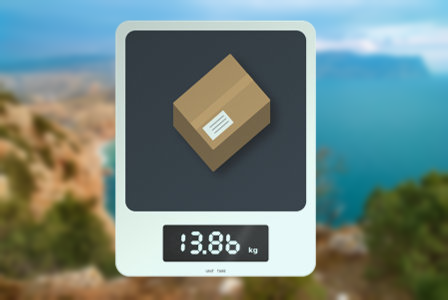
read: 13.86; kg
